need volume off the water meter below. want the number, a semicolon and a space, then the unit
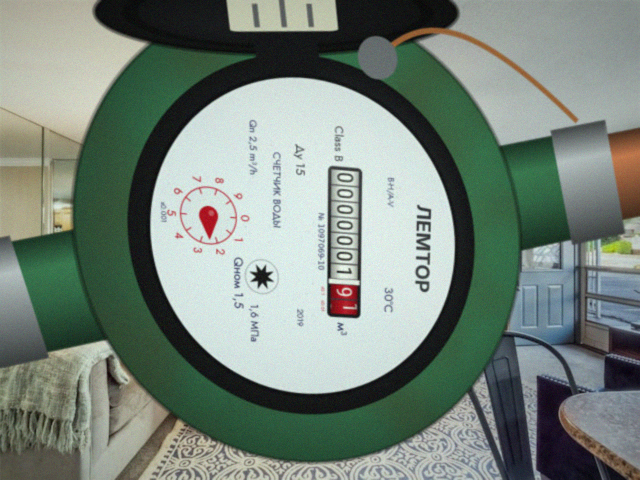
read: 1.912; m³
